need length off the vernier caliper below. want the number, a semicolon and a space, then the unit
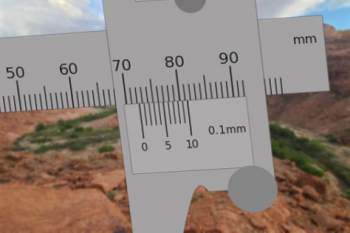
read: 72.4; mm
